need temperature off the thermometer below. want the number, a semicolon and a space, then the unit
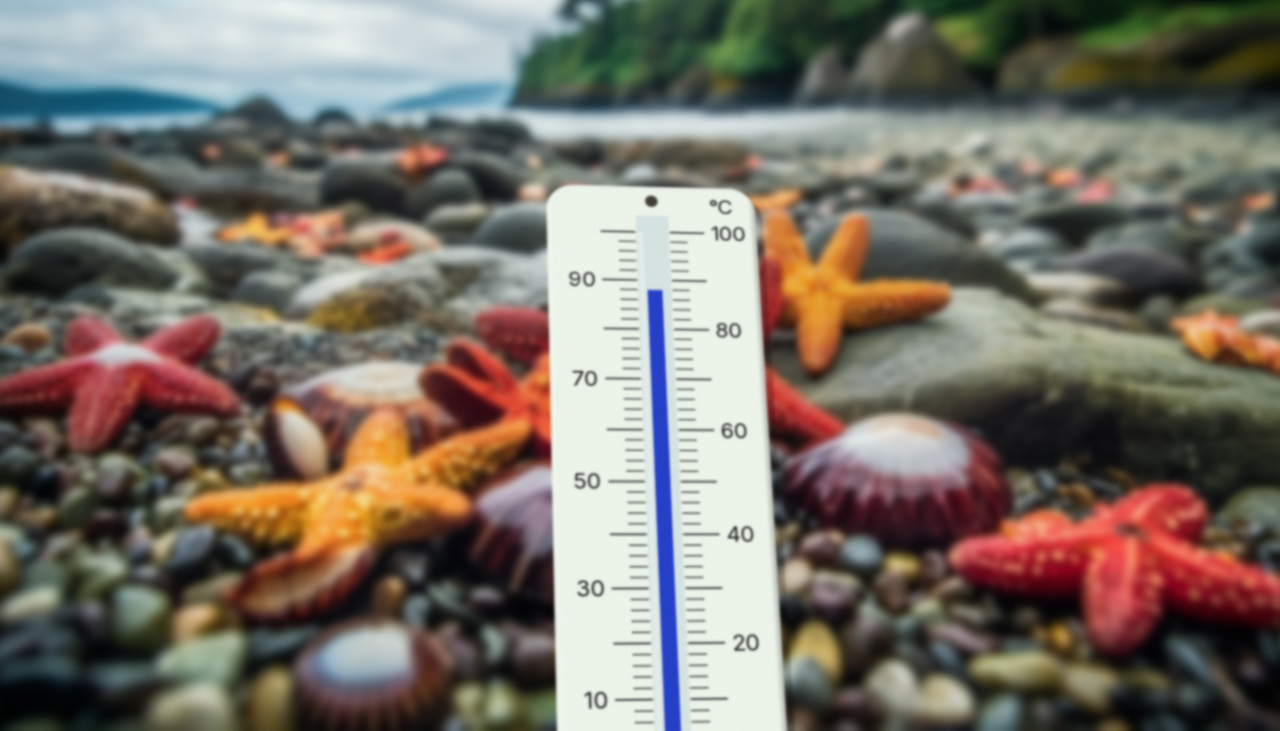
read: 88; °C
